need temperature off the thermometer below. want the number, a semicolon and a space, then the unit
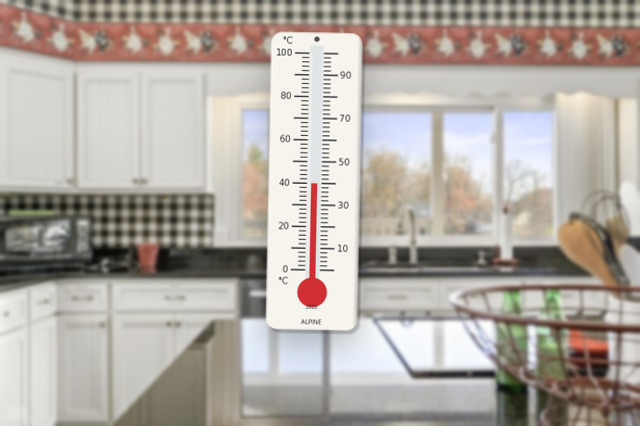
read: 40; °C
